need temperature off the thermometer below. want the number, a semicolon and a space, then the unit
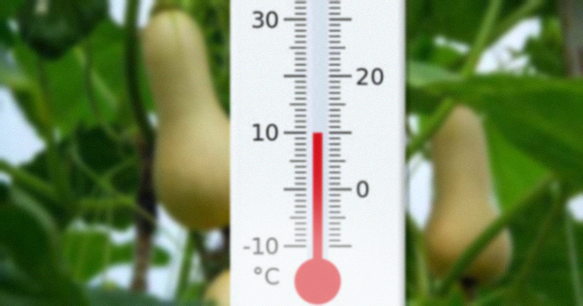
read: 10; °C
